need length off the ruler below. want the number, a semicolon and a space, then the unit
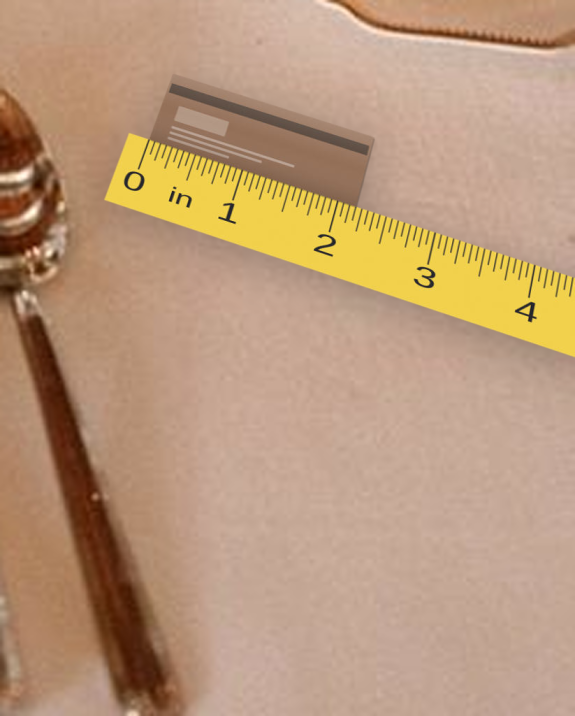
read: 2.1875; in
